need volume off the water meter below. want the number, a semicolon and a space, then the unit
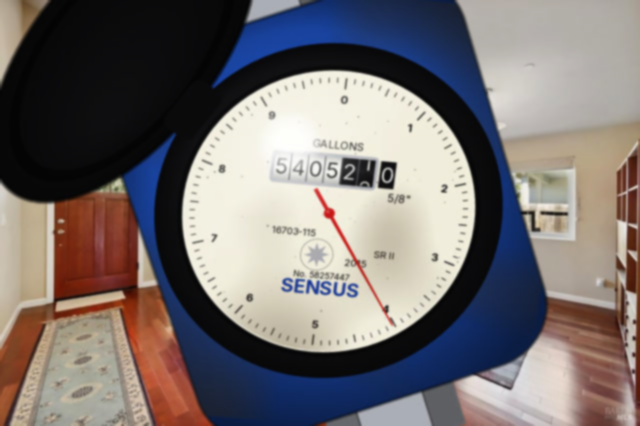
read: 5405214.0; gal
